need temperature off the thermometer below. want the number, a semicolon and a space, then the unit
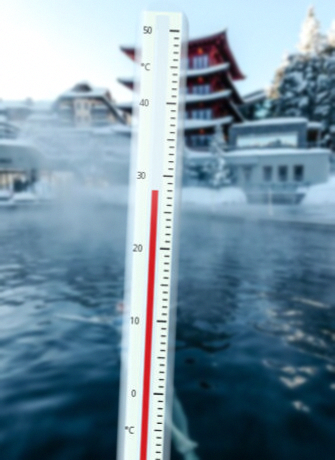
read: 28; °C
